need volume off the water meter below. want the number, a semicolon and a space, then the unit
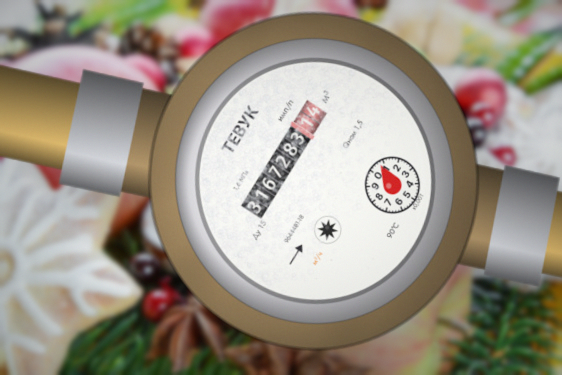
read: 3167283.140; m³
